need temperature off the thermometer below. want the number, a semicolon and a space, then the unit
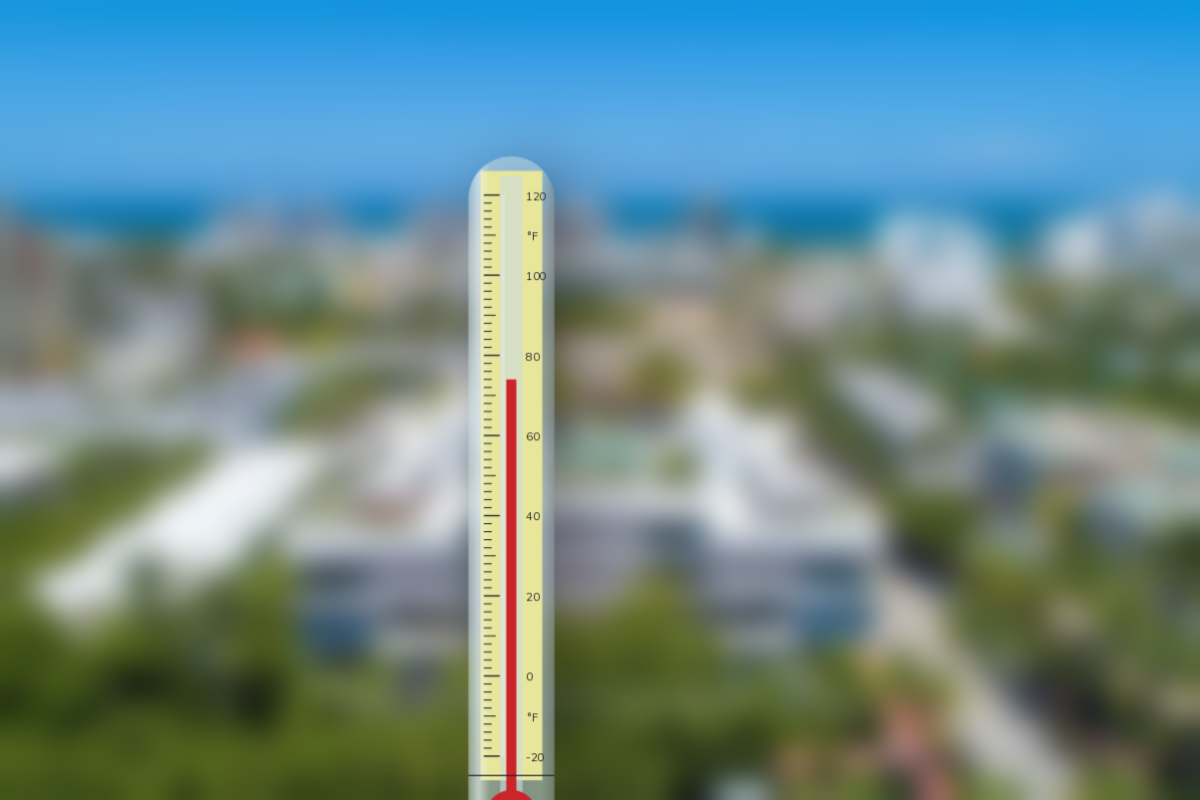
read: 74; °F
